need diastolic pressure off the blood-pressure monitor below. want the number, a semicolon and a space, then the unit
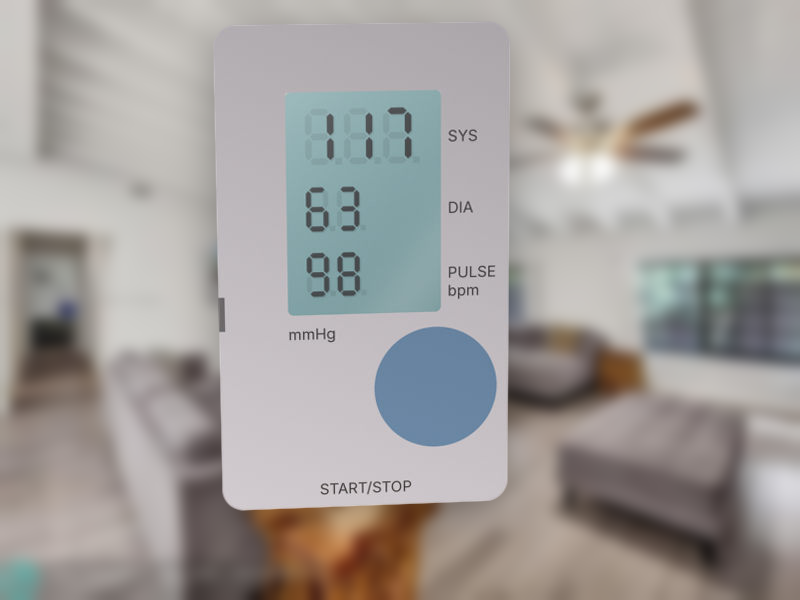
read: 63; mmHg
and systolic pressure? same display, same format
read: 117; mmHg
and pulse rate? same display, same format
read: 98; bpm
